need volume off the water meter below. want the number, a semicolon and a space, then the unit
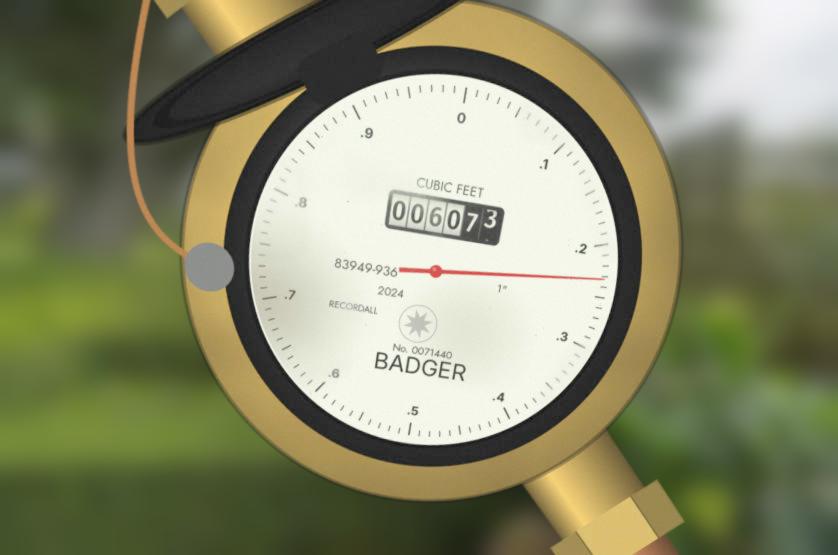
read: 6073.23; ft³
